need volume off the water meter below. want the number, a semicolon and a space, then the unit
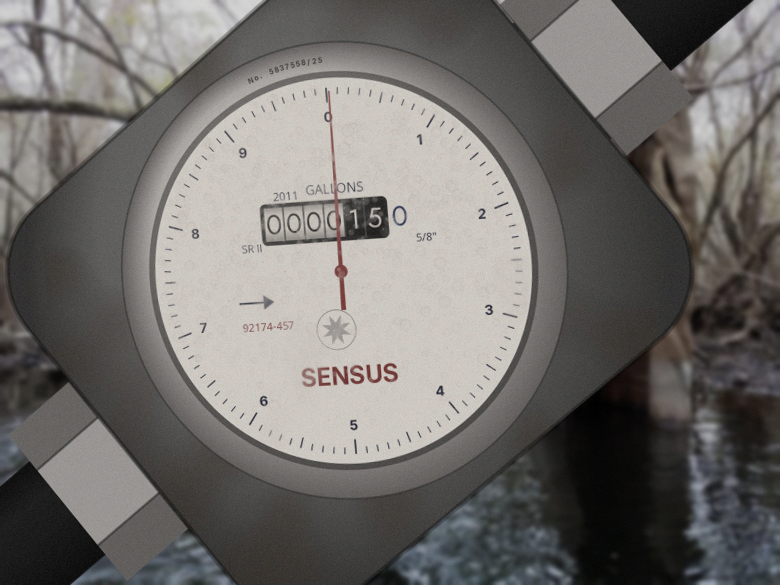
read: 150.0; gal
